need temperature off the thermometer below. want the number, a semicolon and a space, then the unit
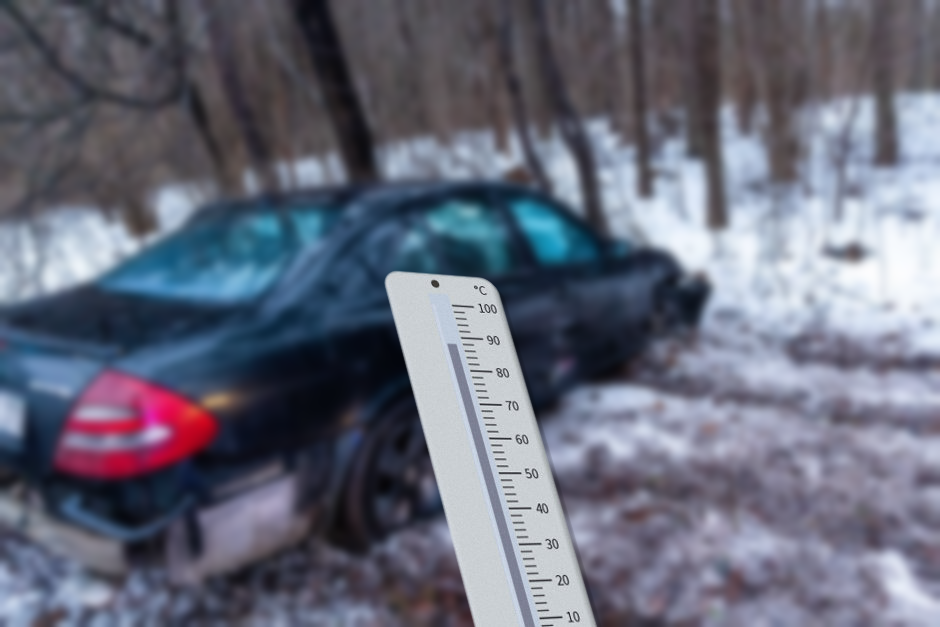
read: 88; °C
